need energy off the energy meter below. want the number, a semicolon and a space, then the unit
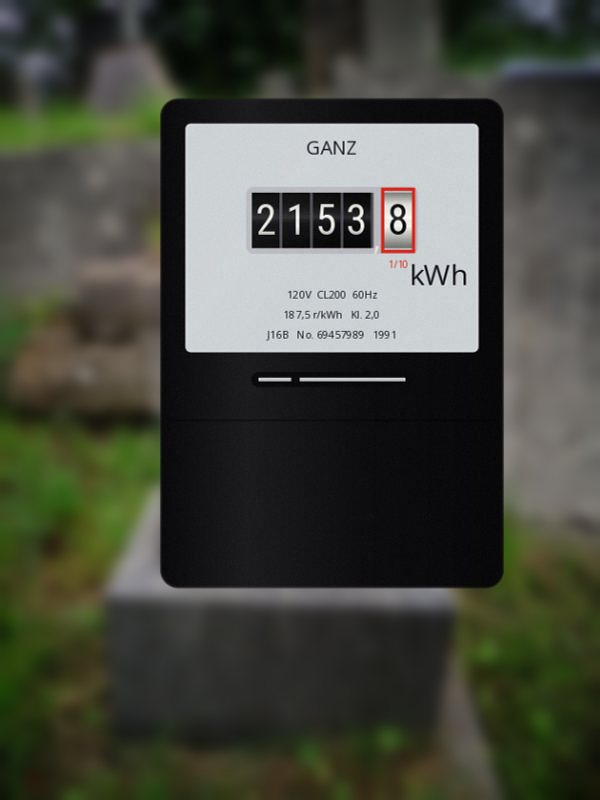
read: 2153.8; kWh
